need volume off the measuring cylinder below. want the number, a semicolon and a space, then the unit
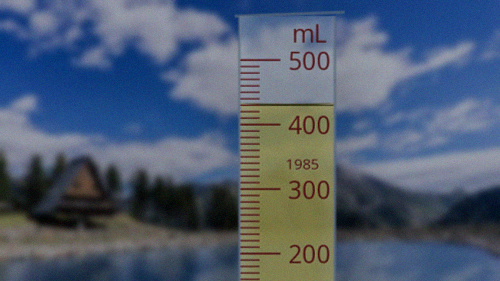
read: 430; mL
